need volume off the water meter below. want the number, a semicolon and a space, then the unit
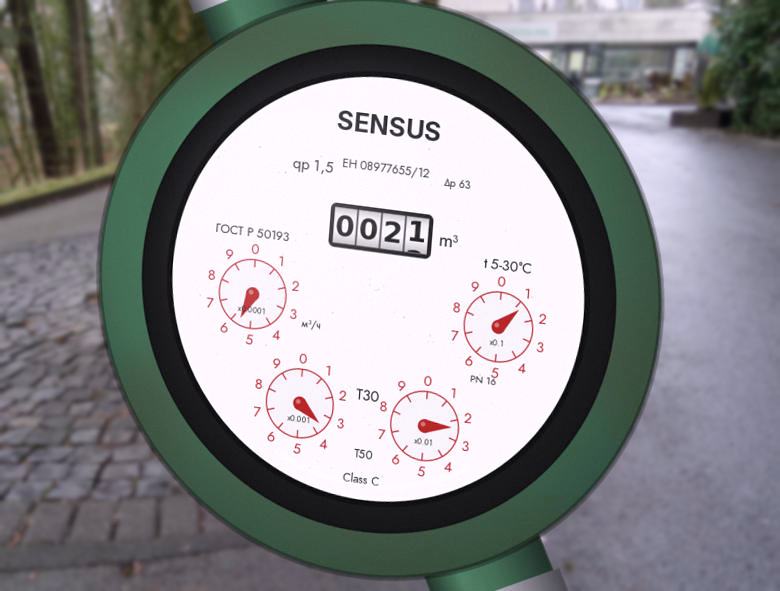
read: 21.1235; m³
